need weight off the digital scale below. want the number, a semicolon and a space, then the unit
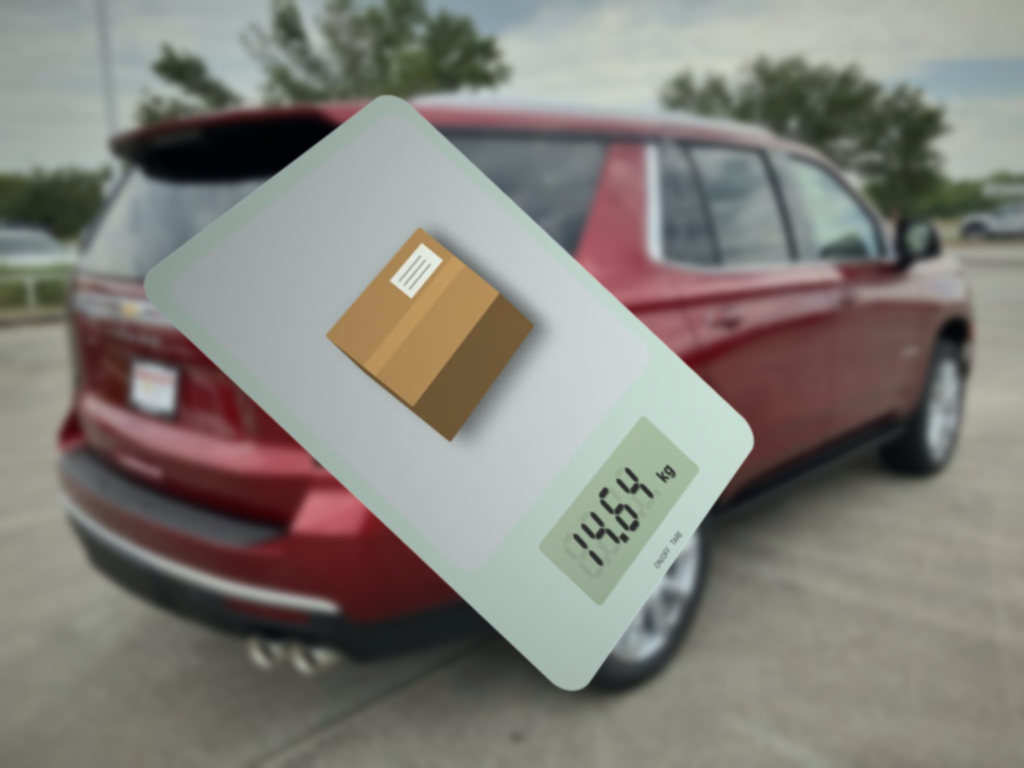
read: 14.64; kg
